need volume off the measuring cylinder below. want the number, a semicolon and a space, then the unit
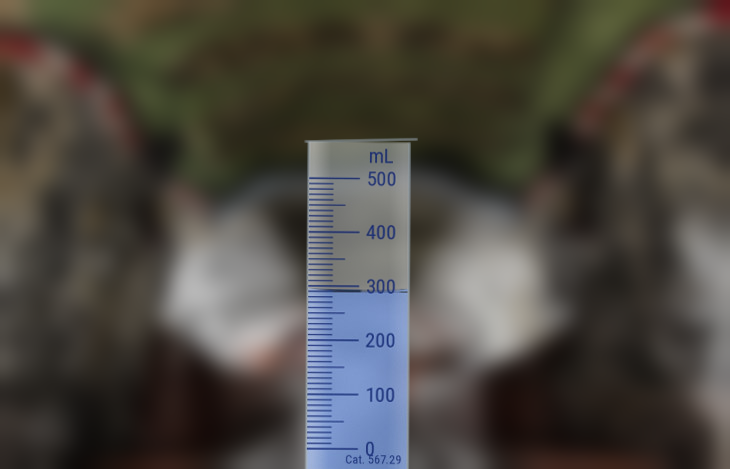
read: 290; mL
